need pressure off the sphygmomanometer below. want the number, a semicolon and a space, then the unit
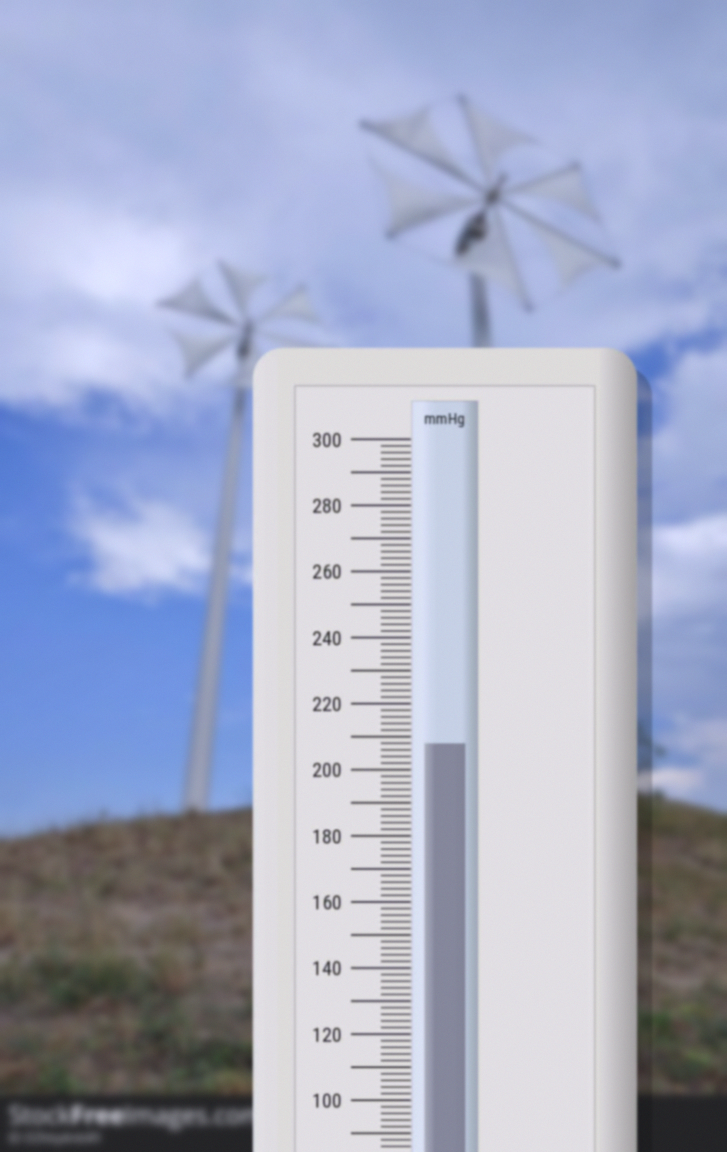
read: 208; mmHg
